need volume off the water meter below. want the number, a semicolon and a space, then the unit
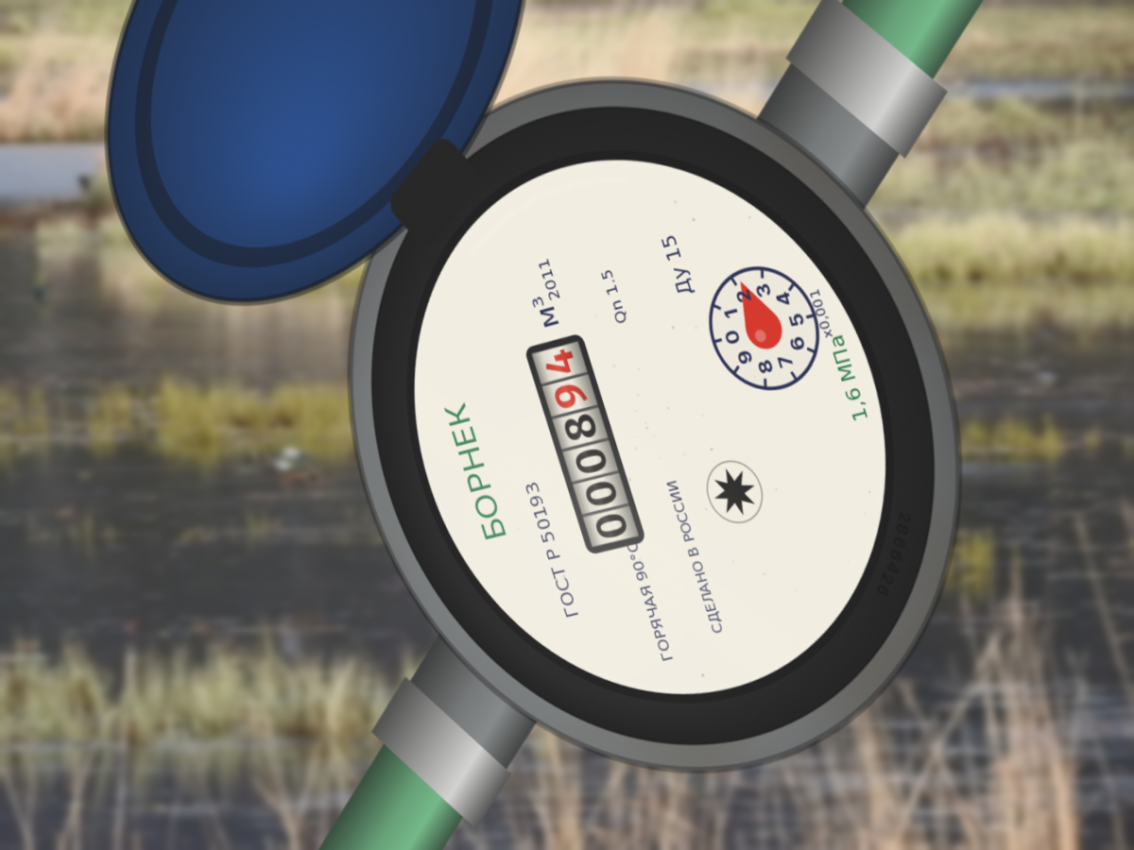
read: 8.942; m³
